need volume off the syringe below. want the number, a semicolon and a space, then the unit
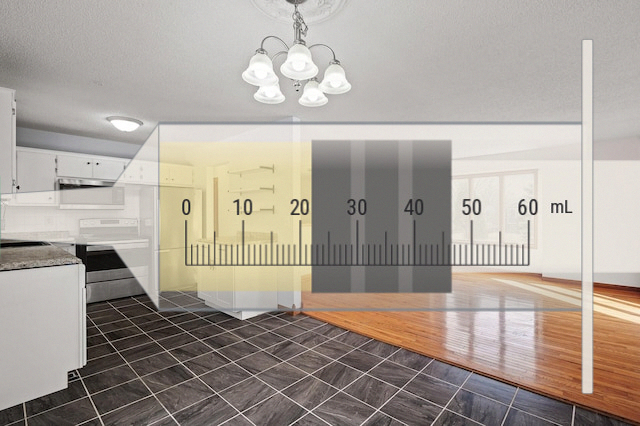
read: 22; mL
